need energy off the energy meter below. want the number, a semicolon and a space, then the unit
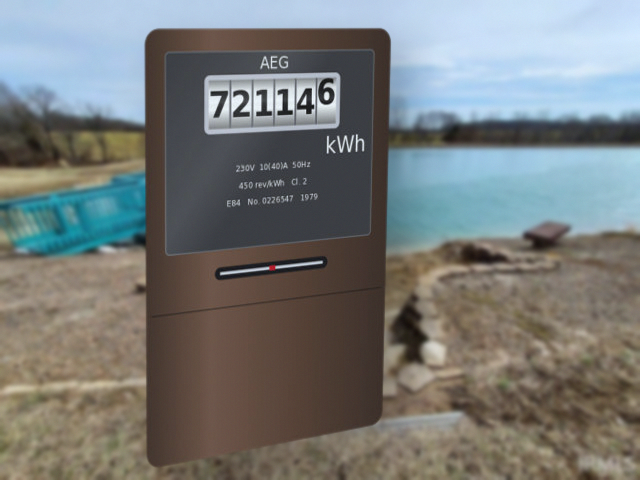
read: 721146; kWh
